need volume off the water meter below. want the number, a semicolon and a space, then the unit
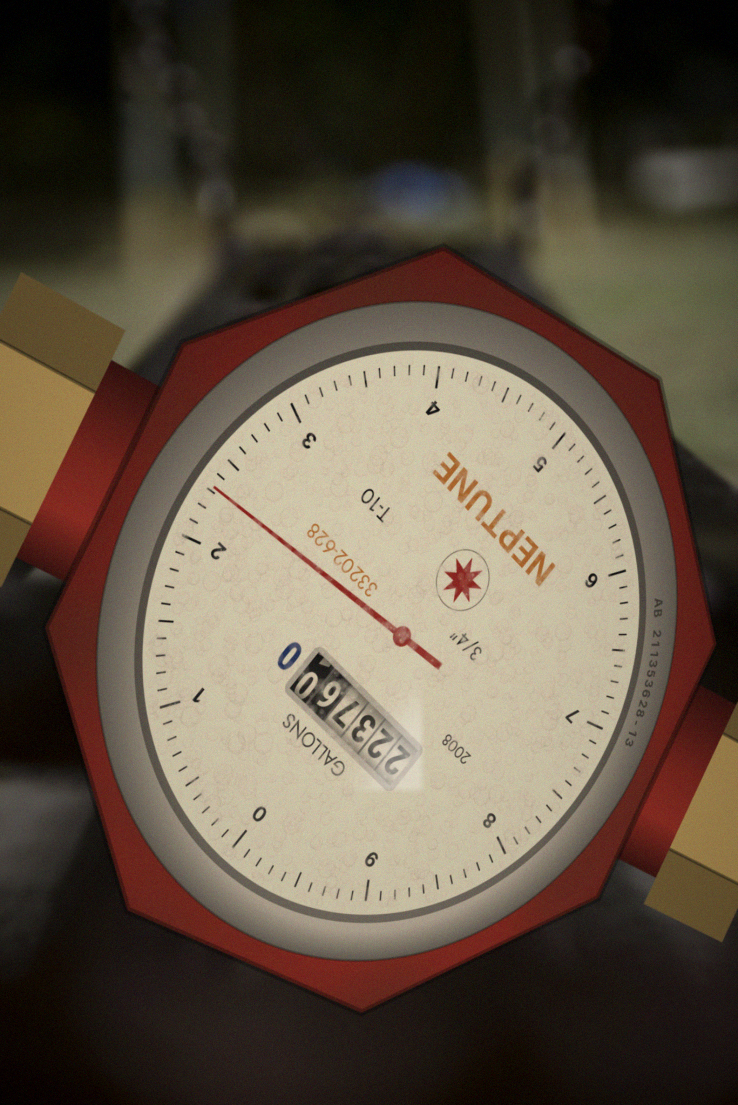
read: 2237602.3; gal
